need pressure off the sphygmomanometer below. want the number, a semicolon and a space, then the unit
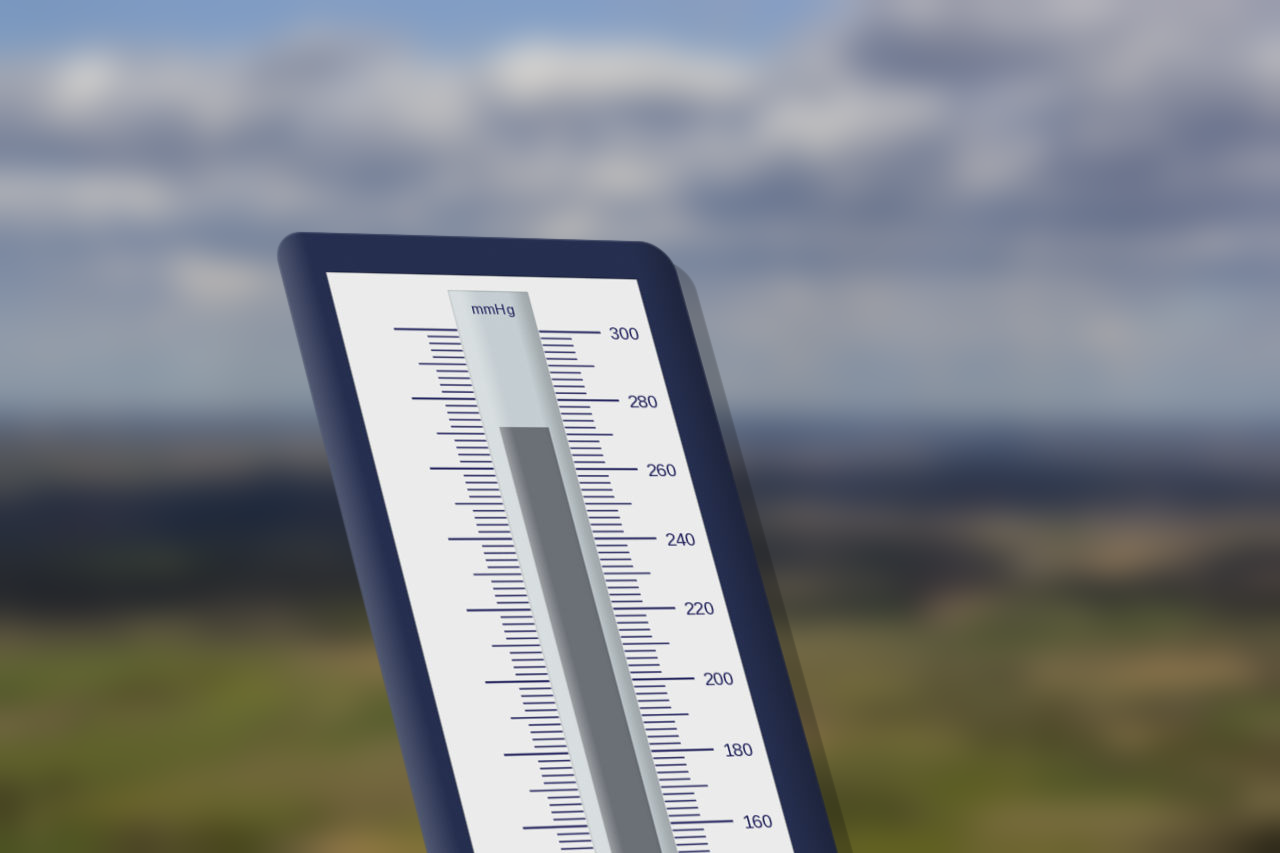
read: 272; mmHg
